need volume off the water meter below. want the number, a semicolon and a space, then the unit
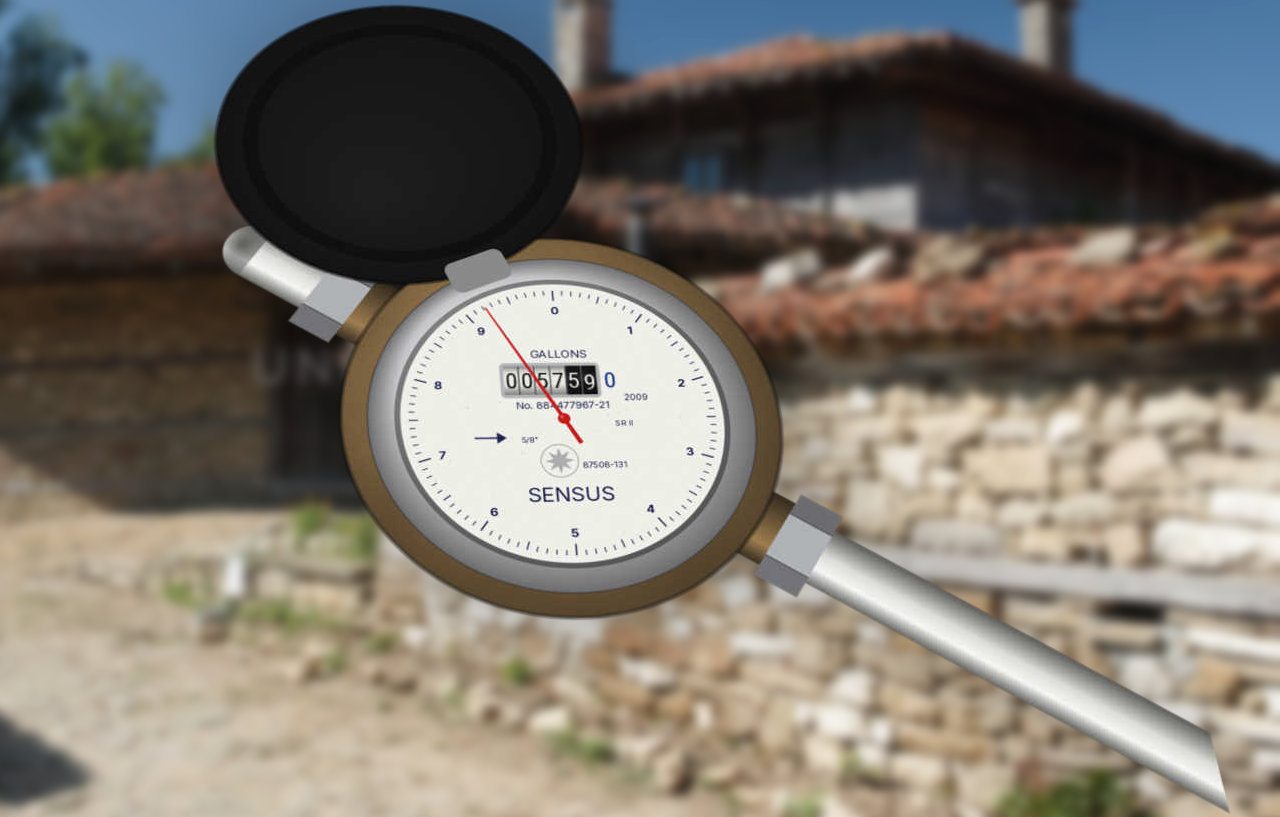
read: 57589.2; gal
